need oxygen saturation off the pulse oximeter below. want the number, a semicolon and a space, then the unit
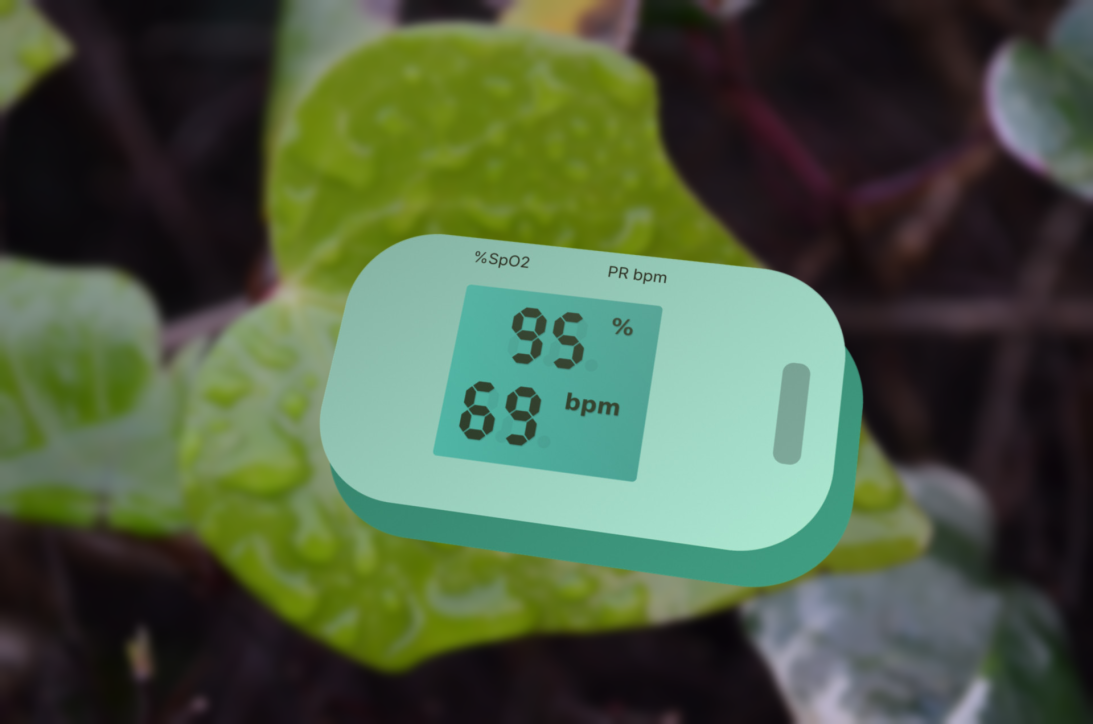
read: 95; %
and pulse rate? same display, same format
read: 69; bpm
